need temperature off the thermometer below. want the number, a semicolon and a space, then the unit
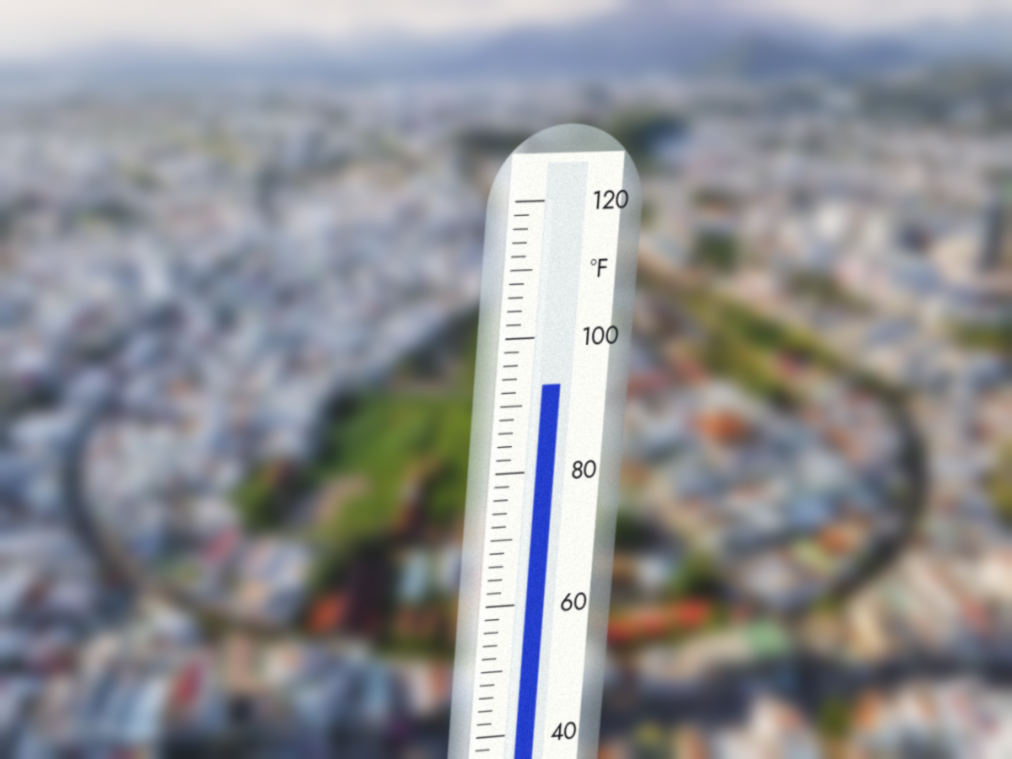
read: 93; °F
